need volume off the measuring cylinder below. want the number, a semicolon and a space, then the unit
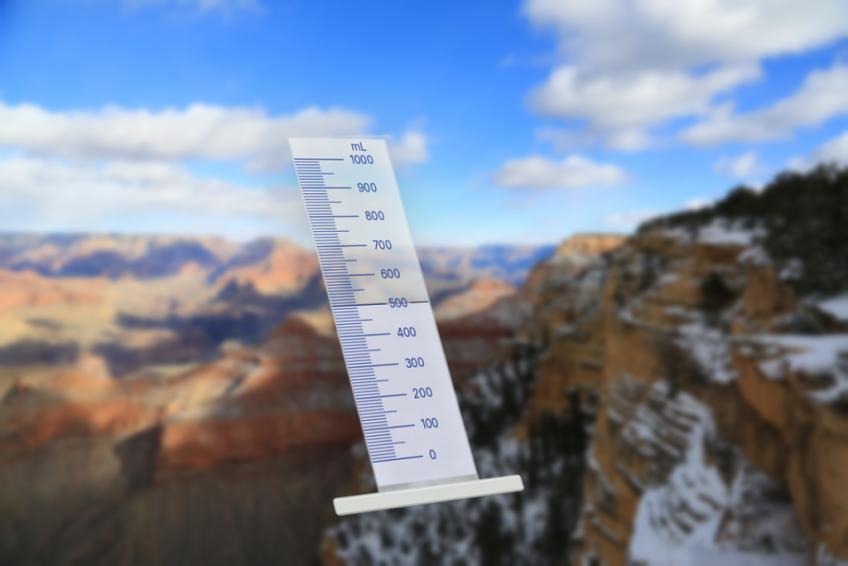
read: 500; mL
